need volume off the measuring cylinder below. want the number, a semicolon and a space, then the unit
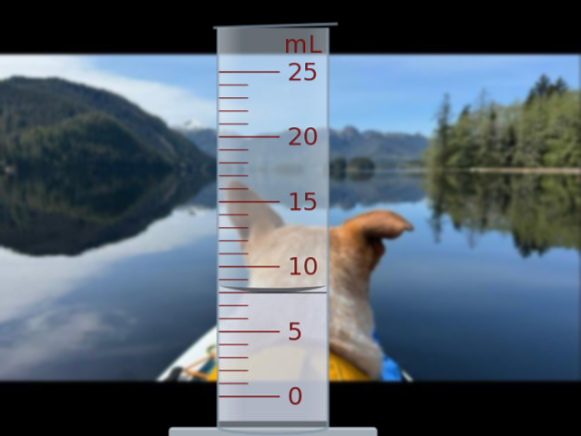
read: 8; mL
